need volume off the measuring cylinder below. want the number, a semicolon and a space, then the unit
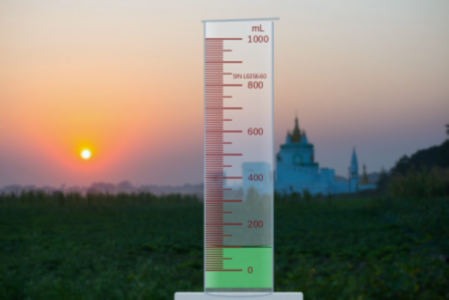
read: 100; mL
